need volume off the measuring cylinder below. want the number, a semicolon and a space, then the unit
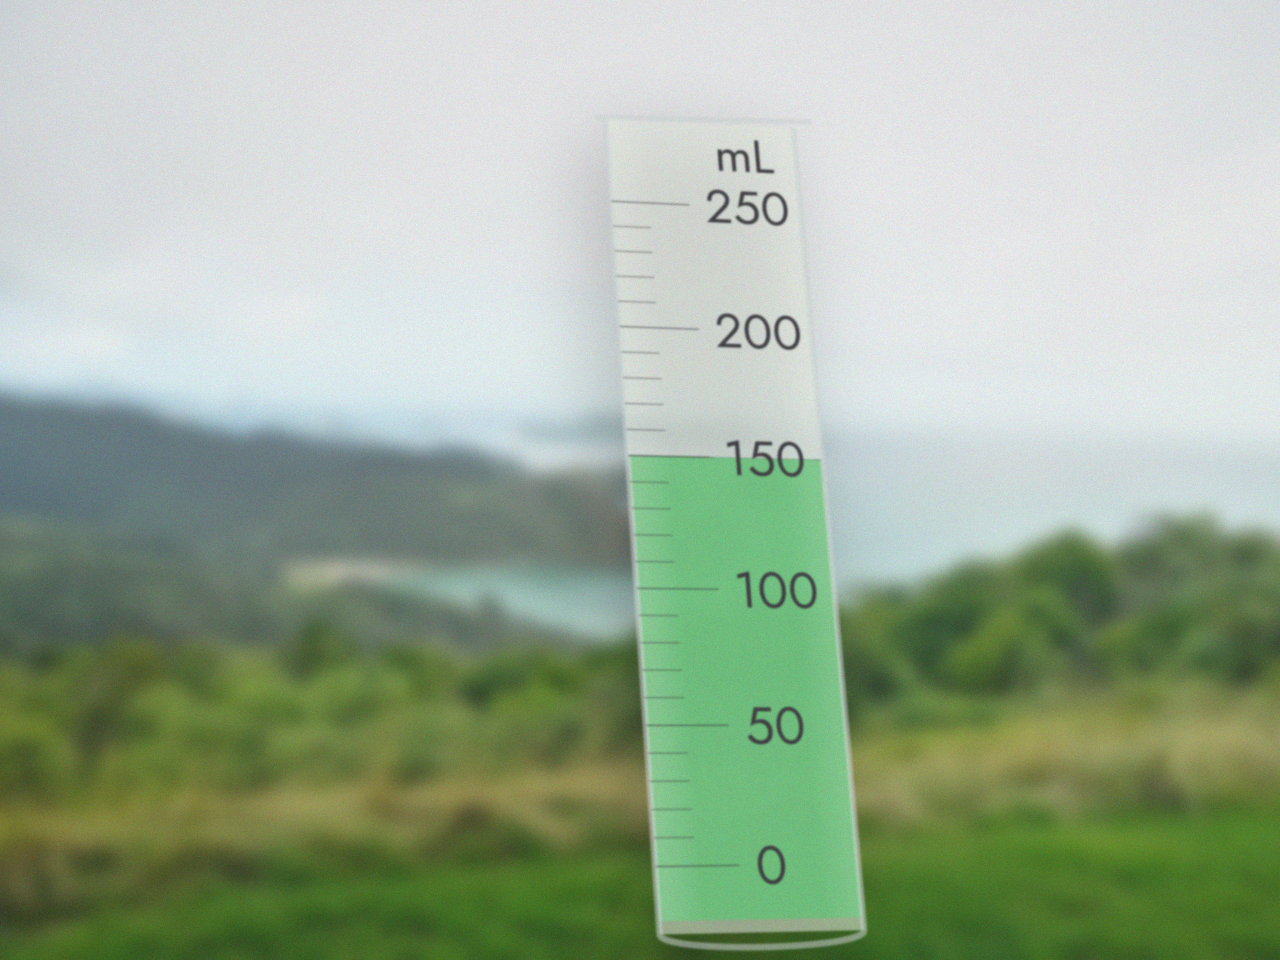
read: 150; mL
